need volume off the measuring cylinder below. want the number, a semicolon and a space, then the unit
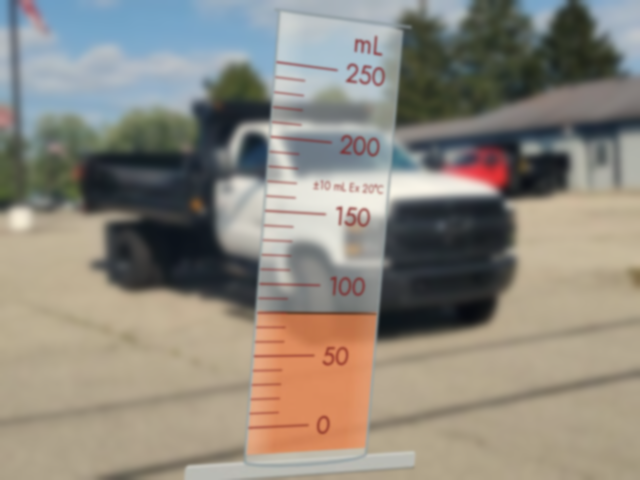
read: 80; mL
